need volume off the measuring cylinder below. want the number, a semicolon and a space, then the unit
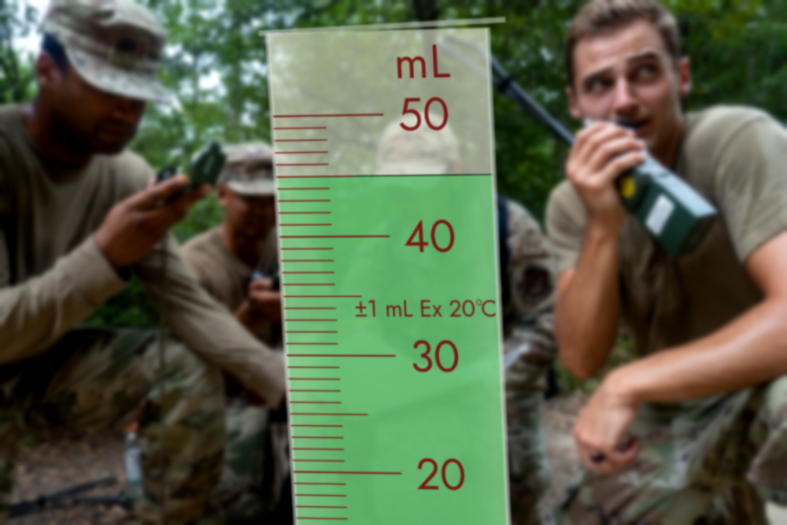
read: 45; mL
